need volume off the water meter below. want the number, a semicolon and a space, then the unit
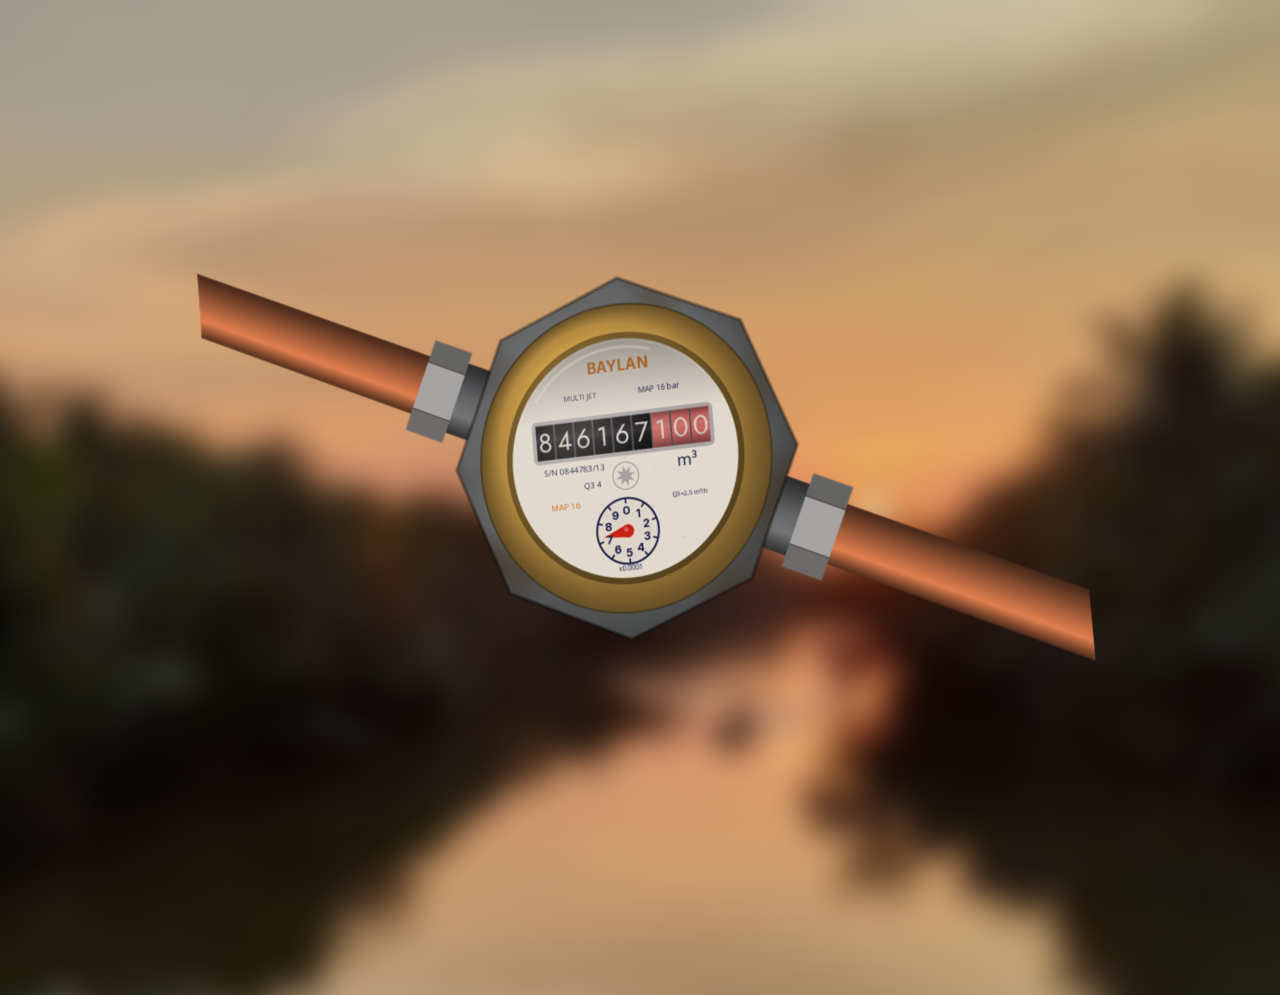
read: 846167.1007; m³
